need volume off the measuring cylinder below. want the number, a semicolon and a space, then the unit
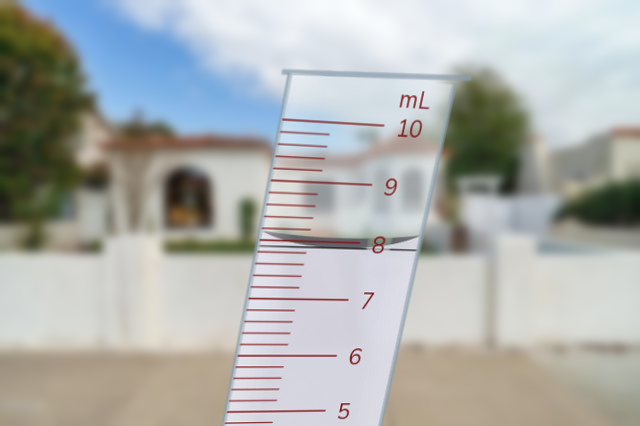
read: 7.9; mL
